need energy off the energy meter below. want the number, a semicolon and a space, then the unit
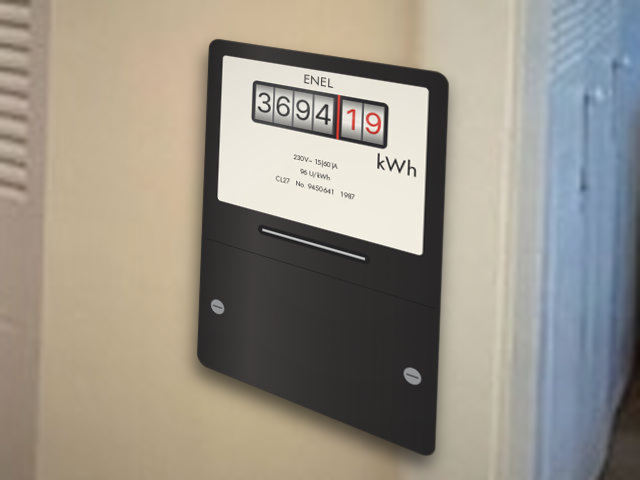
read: 3694.19; kWh
